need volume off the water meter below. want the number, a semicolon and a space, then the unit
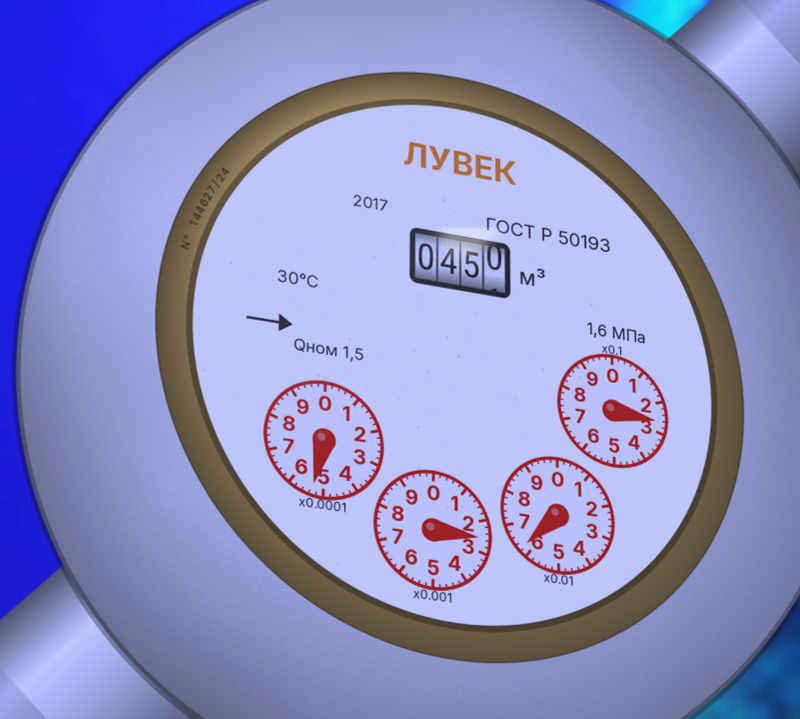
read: 450.2625; m³
